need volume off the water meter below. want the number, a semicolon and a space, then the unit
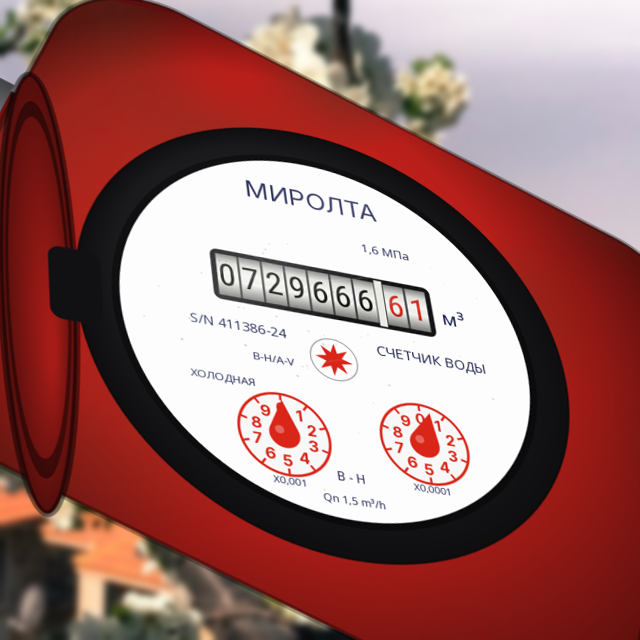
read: 729666.6100; m³
